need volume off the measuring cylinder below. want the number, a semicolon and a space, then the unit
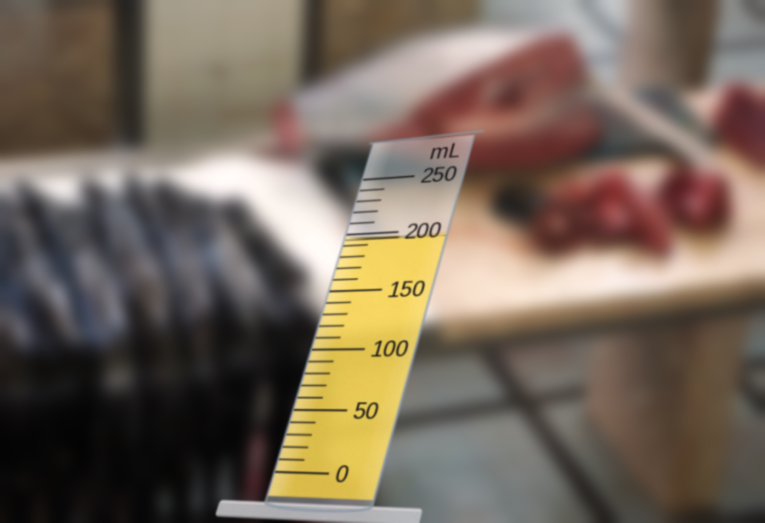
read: 195; mL
